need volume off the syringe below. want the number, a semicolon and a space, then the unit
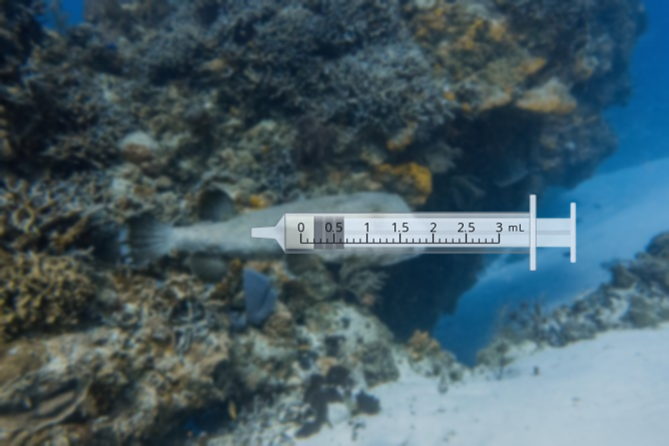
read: 0.2; mL
